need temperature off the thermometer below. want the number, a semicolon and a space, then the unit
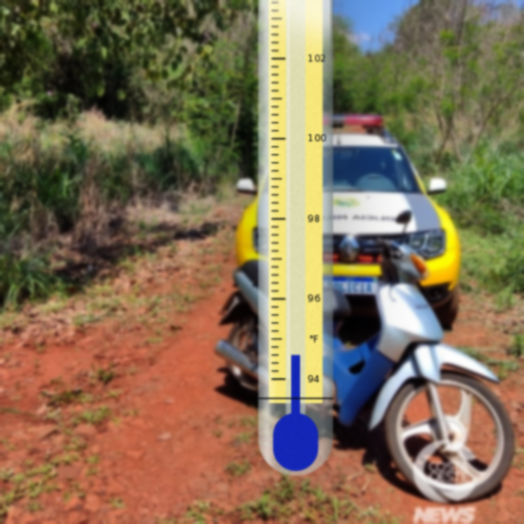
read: 94.6; °F
